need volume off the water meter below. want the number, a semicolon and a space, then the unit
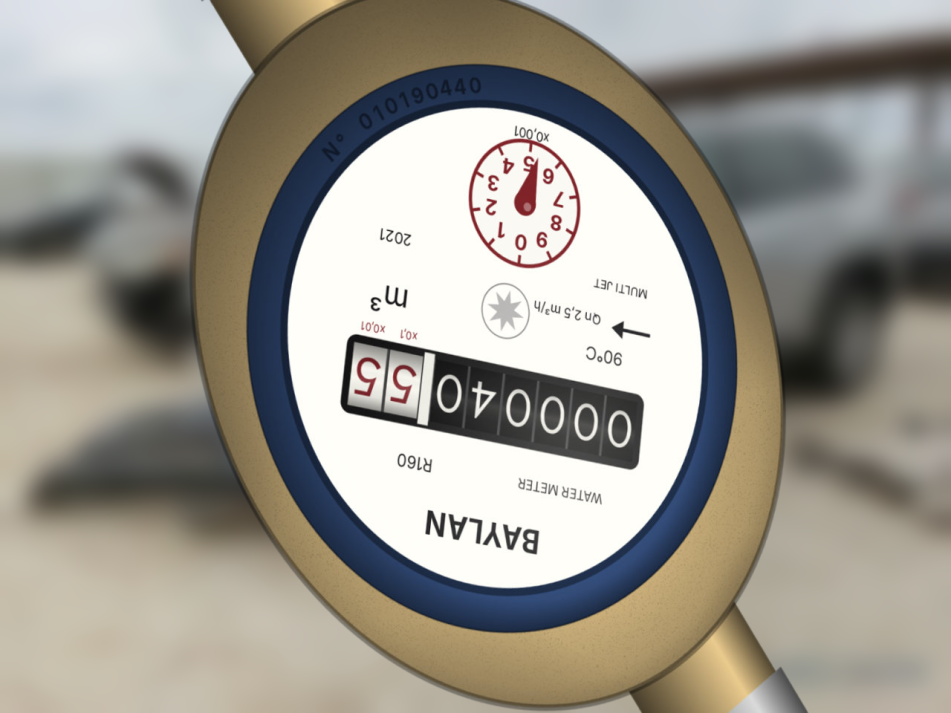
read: 40.555; m³
